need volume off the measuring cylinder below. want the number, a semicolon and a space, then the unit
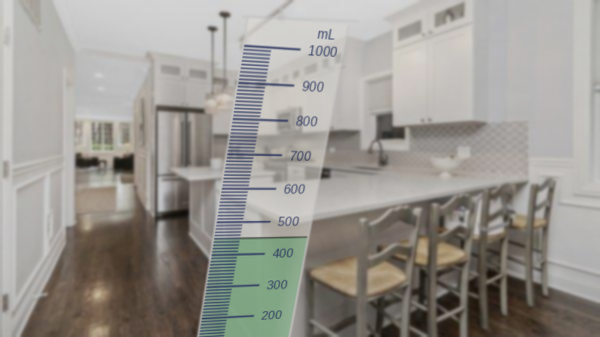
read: 450; mL
